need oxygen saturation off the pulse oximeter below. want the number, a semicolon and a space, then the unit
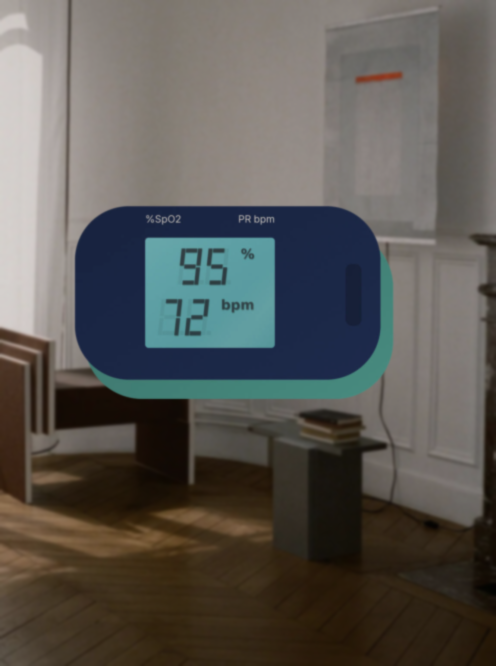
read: 95; %
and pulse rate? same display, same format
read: 72; bpm
